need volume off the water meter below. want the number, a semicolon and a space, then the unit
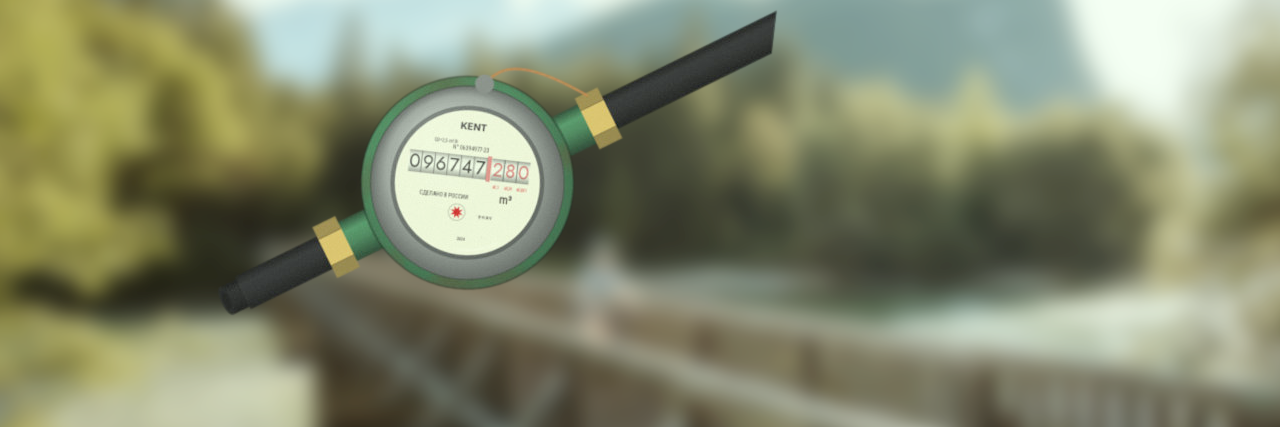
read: 96747.280; m³
